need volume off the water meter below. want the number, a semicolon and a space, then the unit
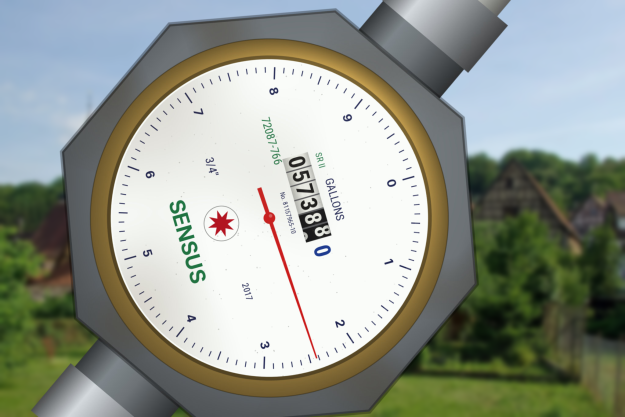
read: 573882.4; gal
